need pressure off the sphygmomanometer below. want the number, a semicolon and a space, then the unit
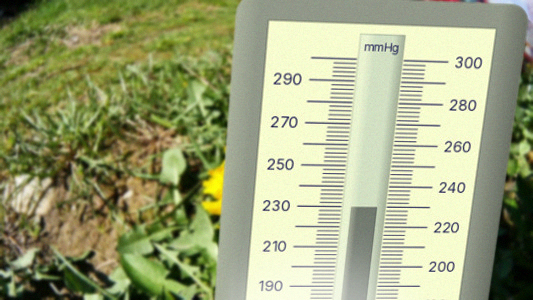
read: 230; mmHg
